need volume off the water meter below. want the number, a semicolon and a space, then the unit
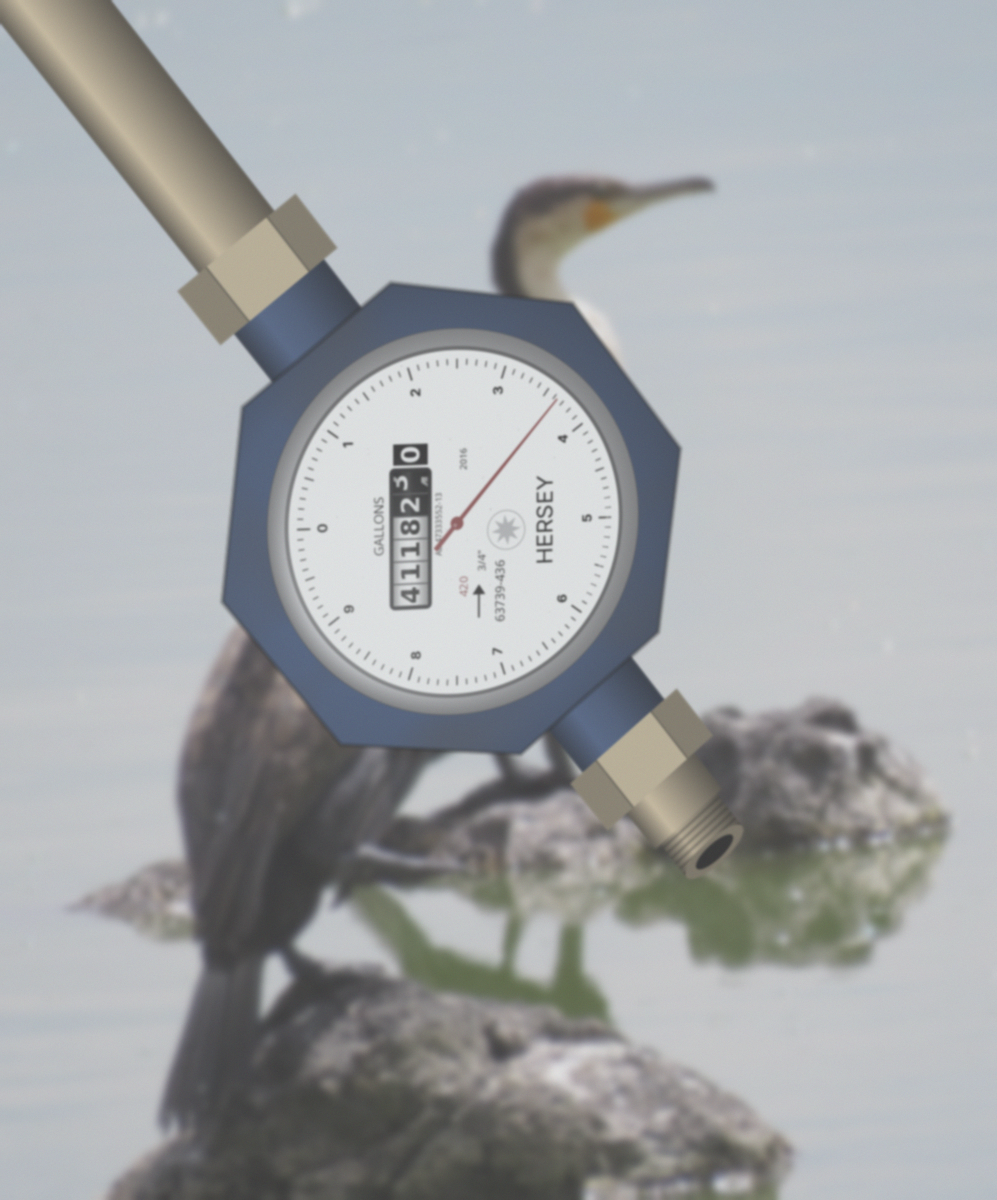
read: 4118233.6; gal
